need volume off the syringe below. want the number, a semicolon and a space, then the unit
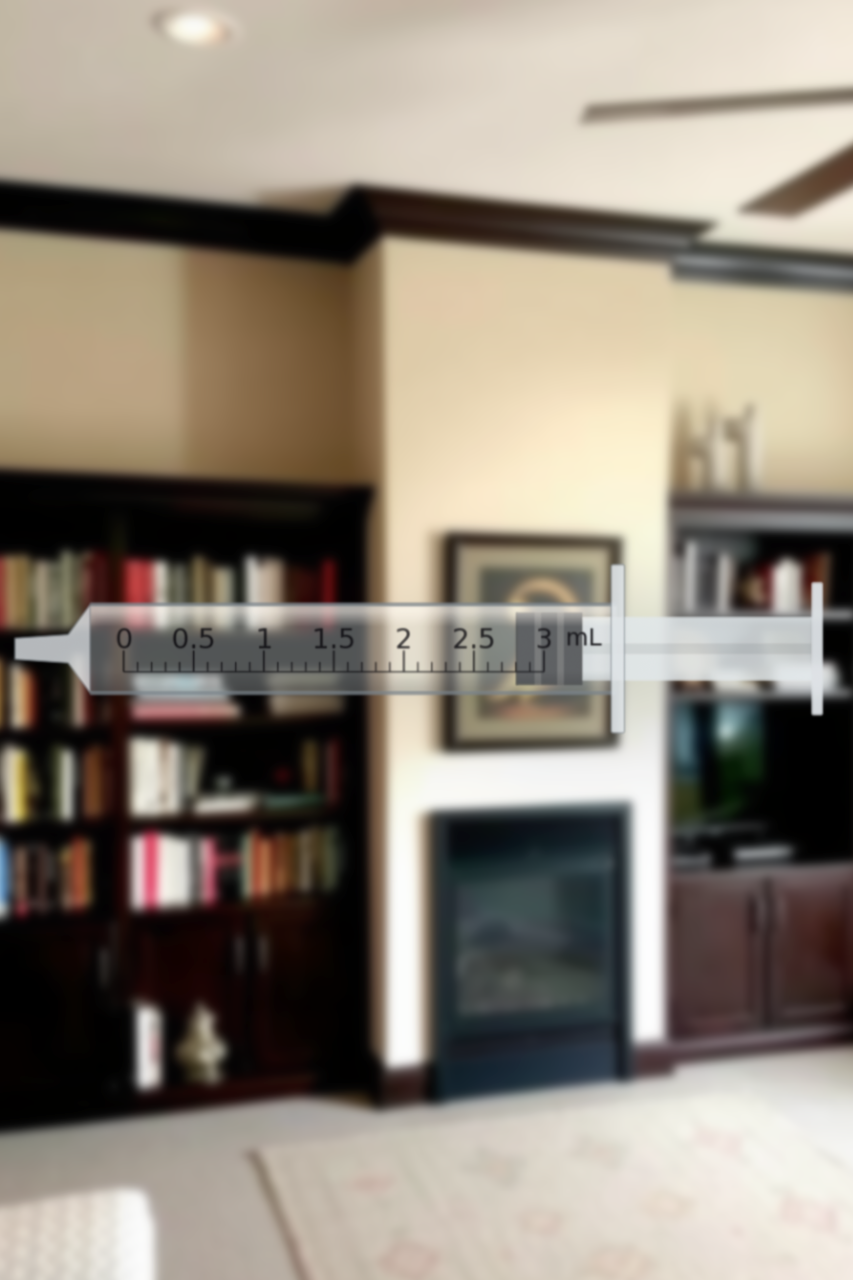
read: 2.8; mL
